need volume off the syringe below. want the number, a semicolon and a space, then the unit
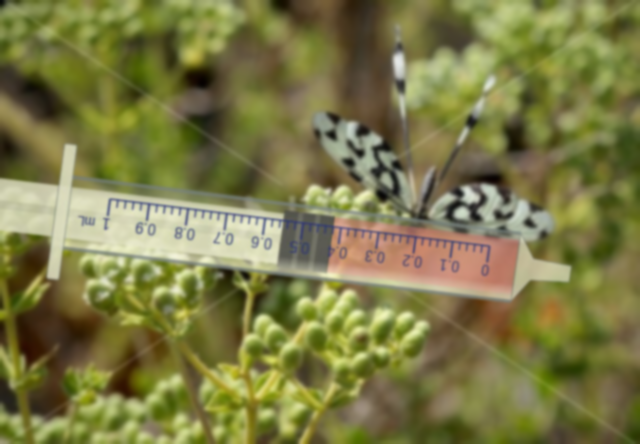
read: 0.42; mL
